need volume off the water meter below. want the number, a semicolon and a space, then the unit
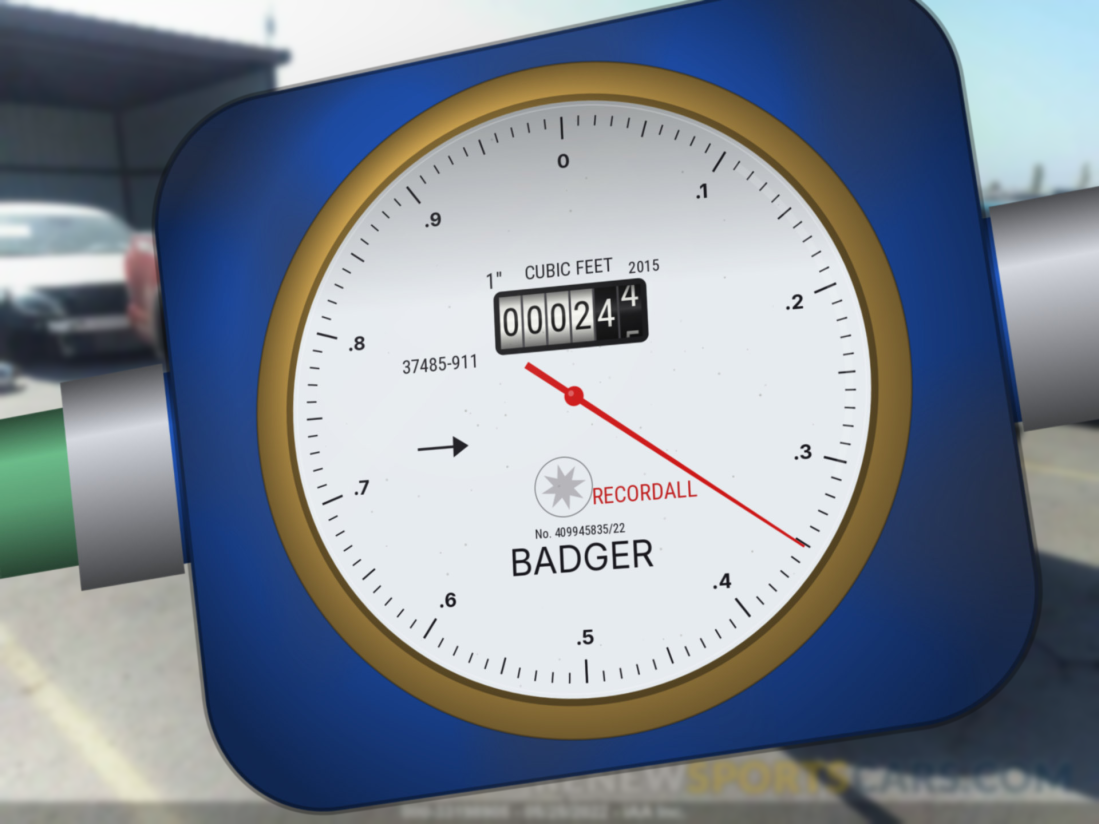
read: 244.35; ft³
